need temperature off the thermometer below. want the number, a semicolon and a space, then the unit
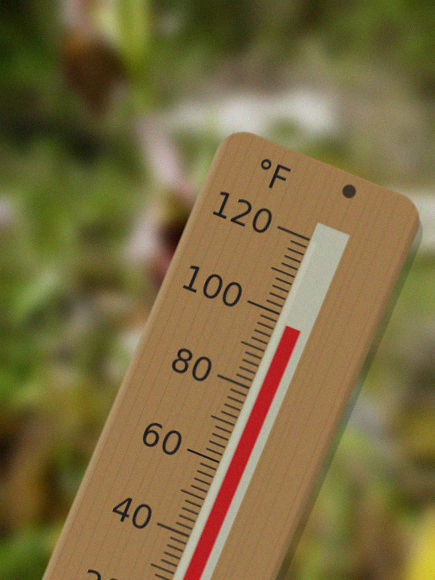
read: 98; °F
